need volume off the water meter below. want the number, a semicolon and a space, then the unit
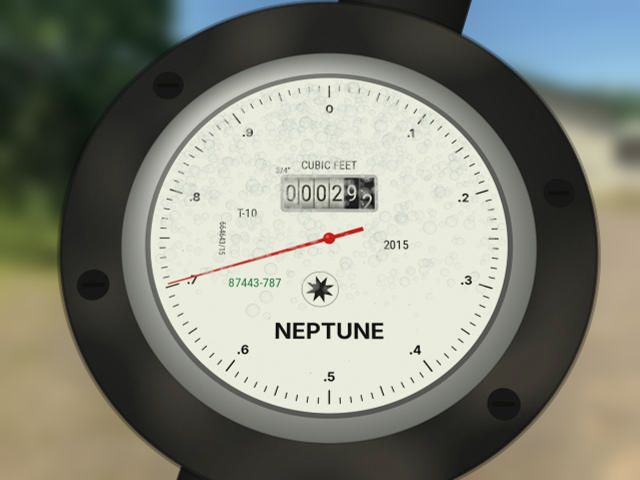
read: 291.70; ft³
